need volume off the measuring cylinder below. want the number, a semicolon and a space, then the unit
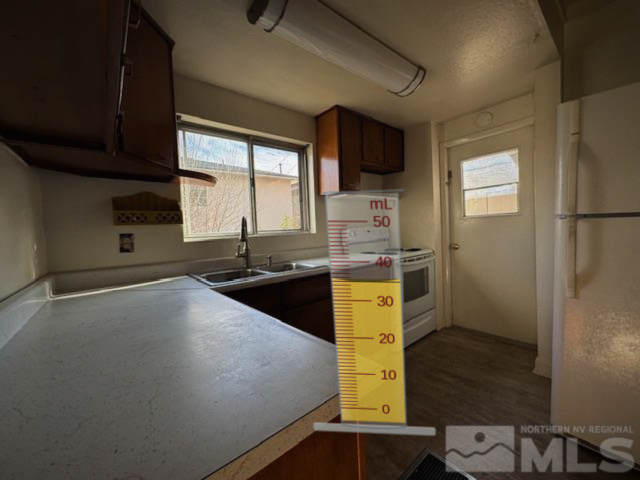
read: 35; mL
